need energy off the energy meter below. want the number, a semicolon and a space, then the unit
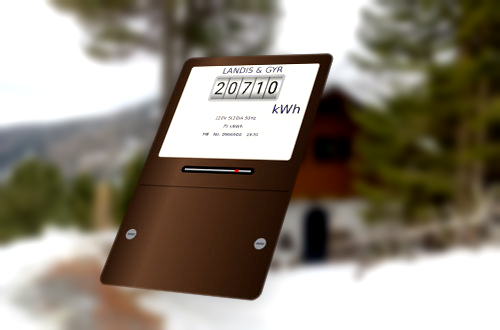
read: 20710; kWh
